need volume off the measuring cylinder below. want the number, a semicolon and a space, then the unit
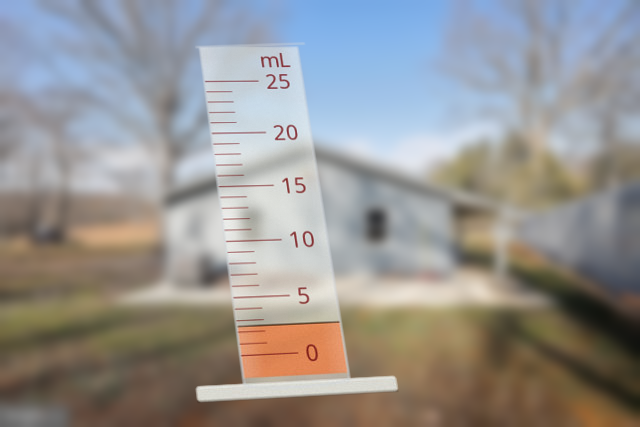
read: 2.5; mL
